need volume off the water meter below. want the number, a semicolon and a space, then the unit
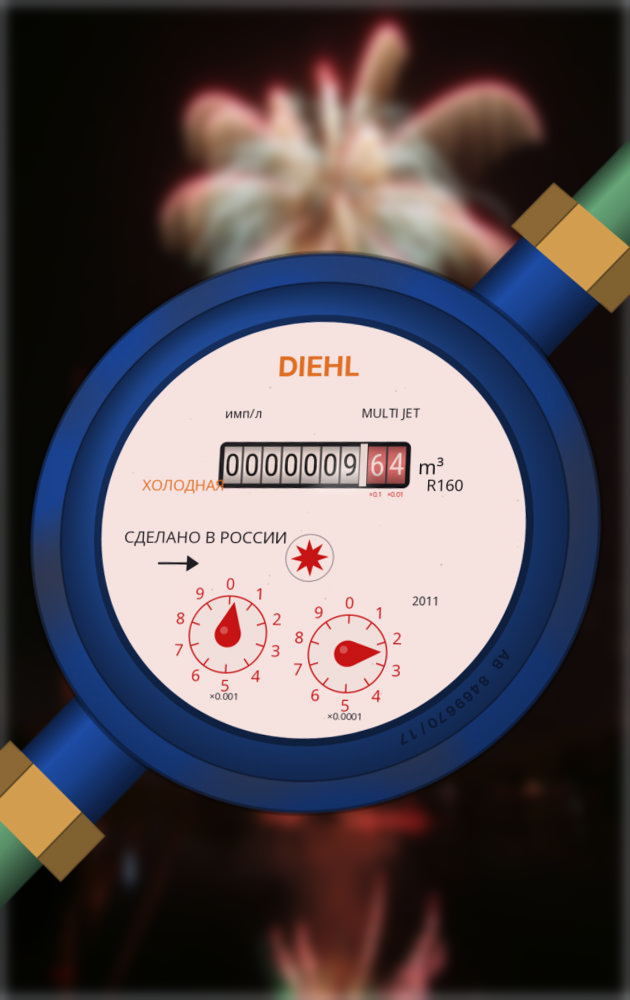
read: 9.6402; m³
